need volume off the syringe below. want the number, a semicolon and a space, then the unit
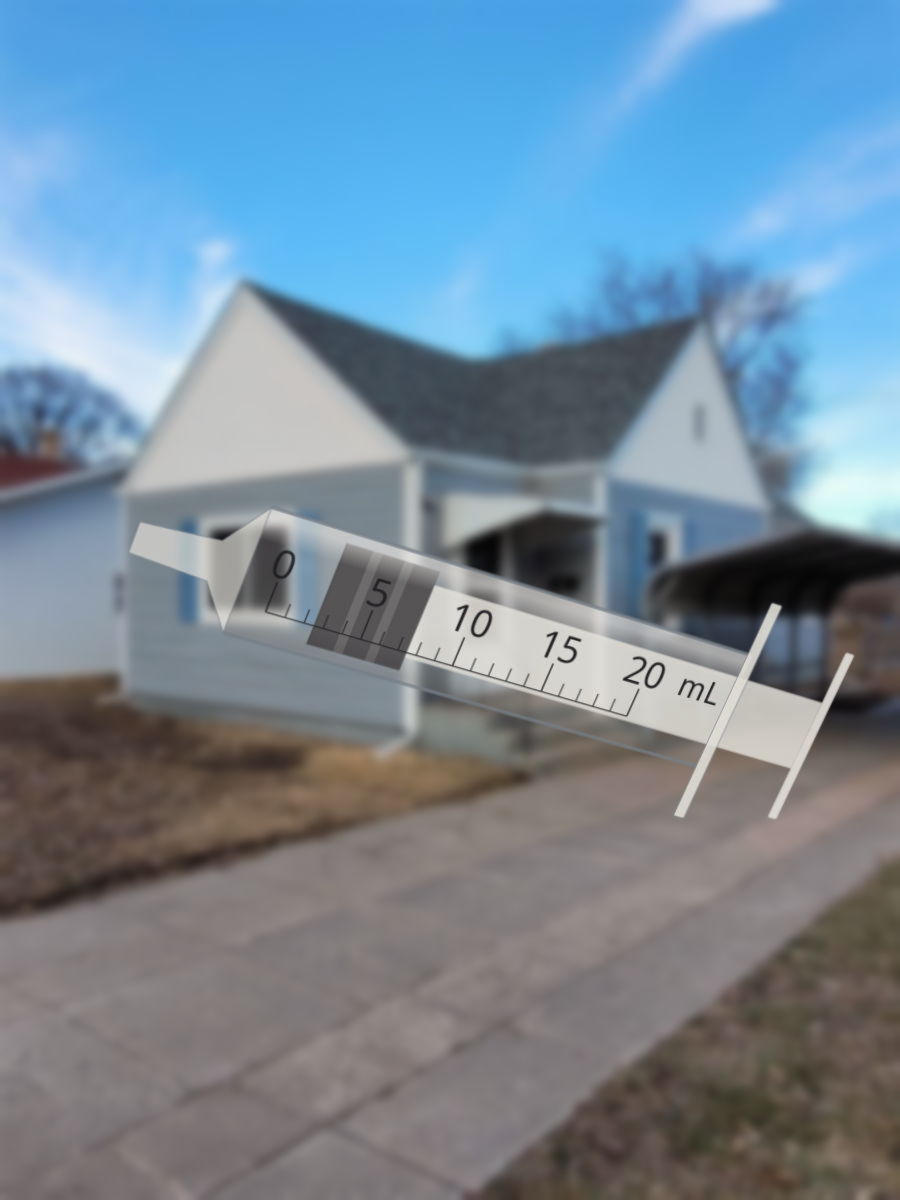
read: 2.5; mL
